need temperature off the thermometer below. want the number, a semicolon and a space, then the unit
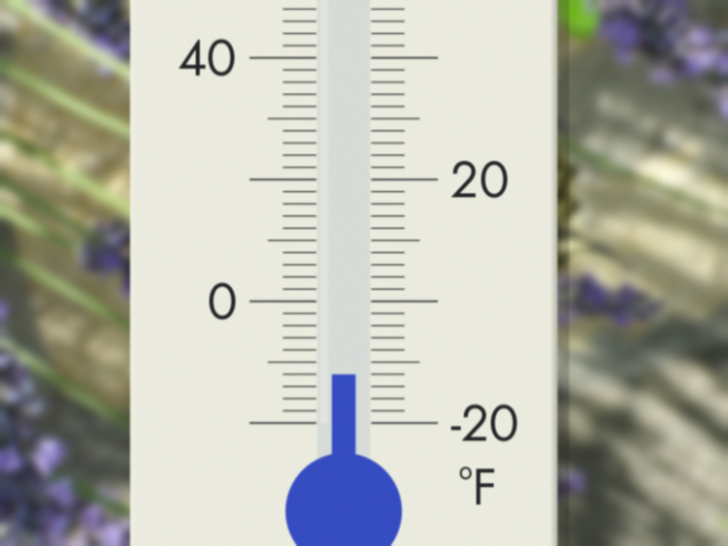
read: -12; °F
